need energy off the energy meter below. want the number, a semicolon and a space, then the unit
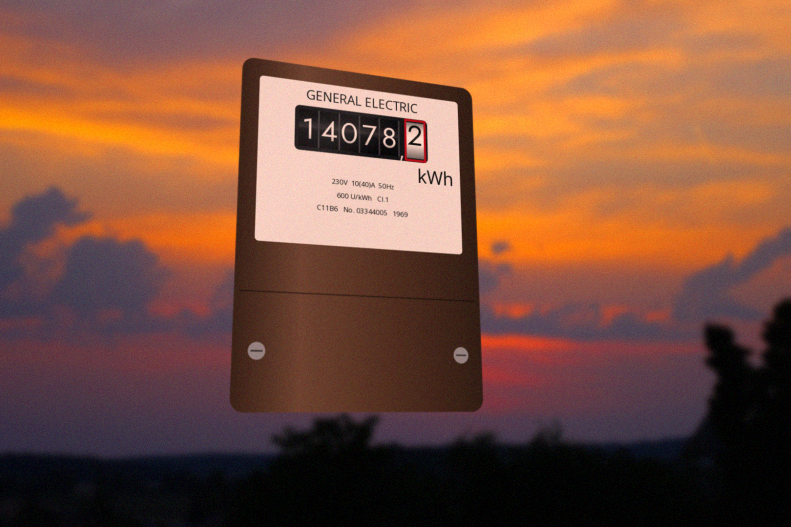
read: 14078.2; kWh
